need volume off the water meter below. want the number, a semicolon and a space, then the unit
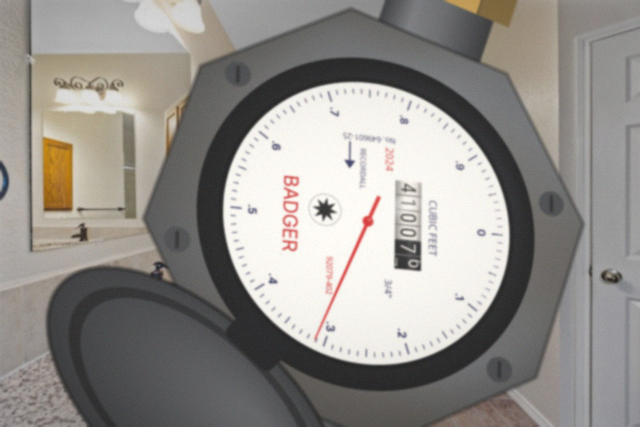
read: 410076.31; ft³
